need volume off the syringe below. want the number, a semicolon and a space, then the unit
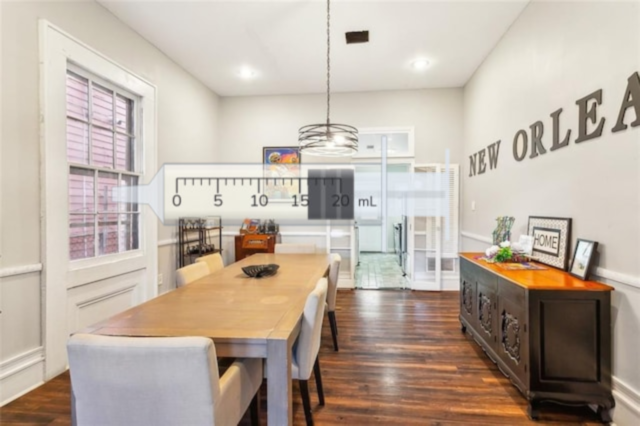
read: 16; mL
